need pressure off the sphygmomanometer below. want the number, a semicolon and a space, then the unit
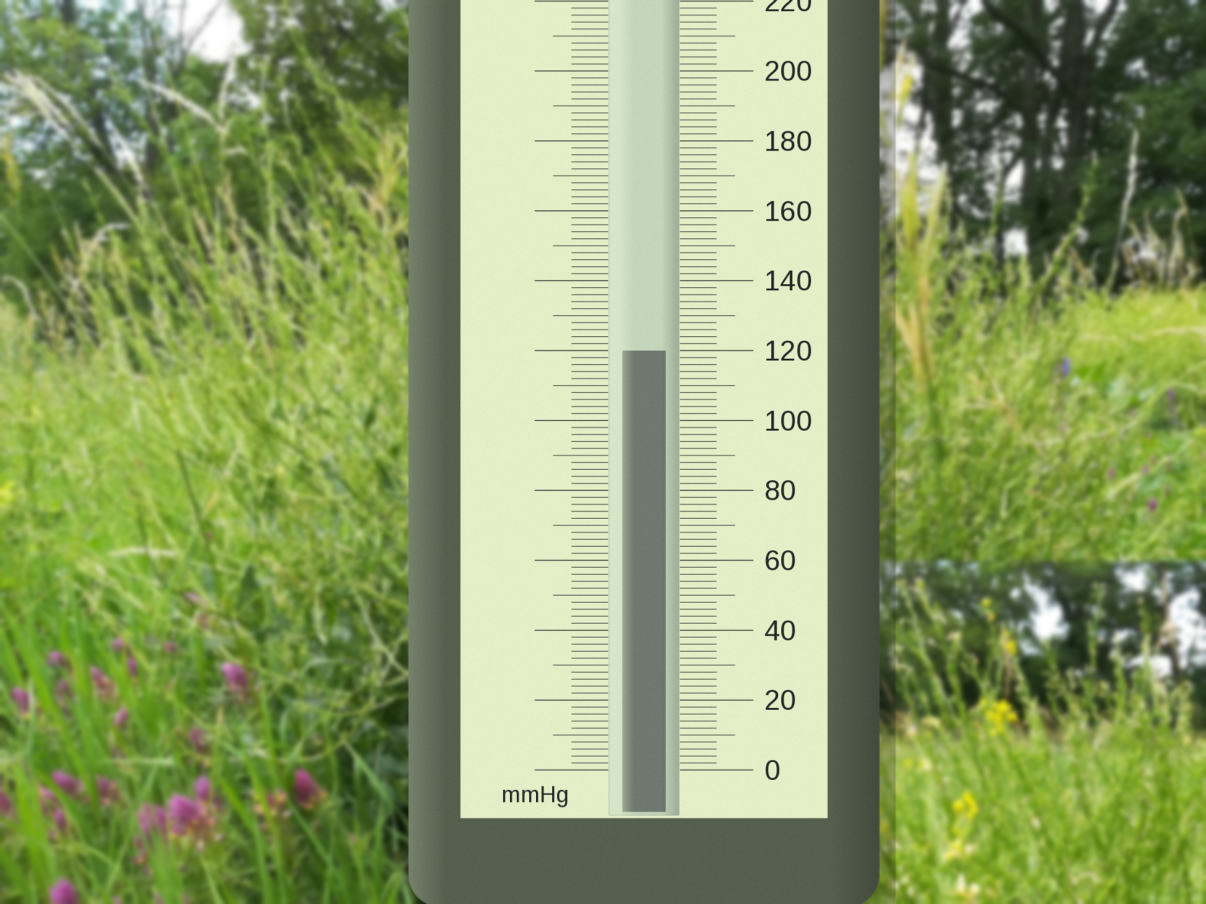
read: 120; mmHg
